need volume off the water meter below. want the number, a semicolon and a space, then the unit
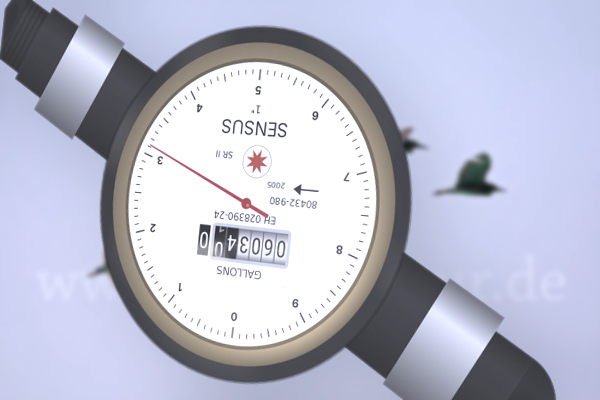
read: 603403.1; gal
